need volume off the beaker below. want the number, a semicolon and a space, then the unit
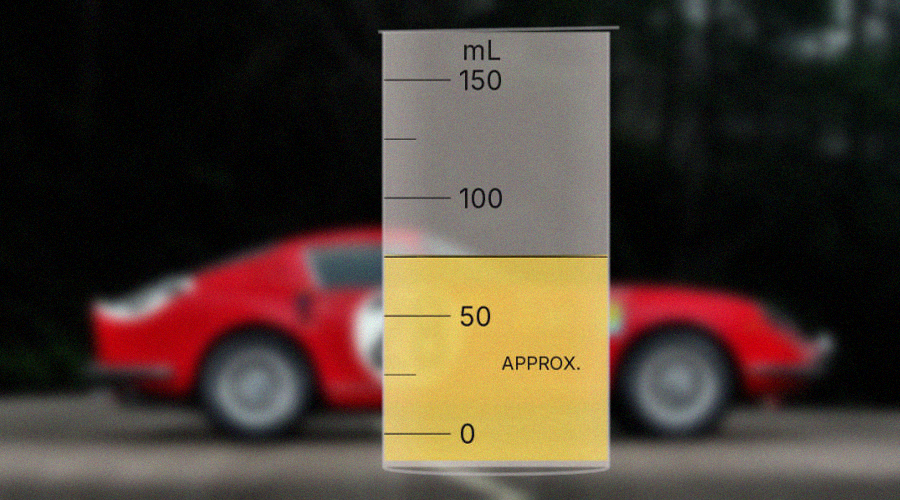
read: 75; mL
